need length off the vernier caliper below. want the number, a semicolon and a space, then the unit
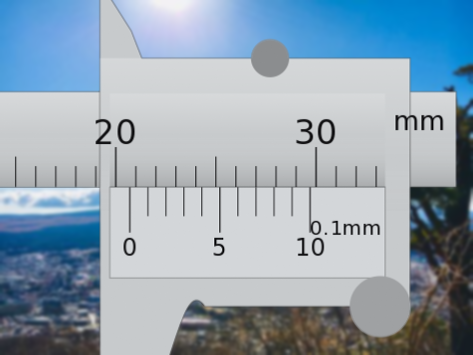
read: 20.7; mm
